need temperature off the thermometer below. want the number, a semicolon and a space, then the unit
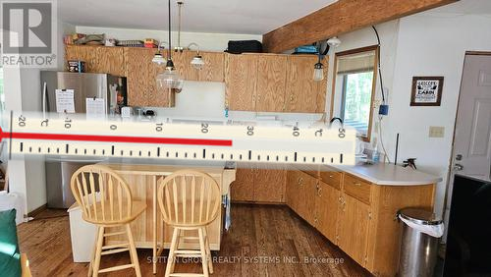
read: 26; °C
